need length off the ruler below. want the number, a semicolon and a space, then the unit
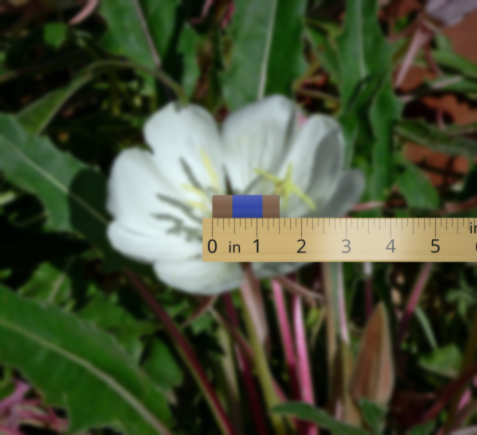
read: 1.5; in
